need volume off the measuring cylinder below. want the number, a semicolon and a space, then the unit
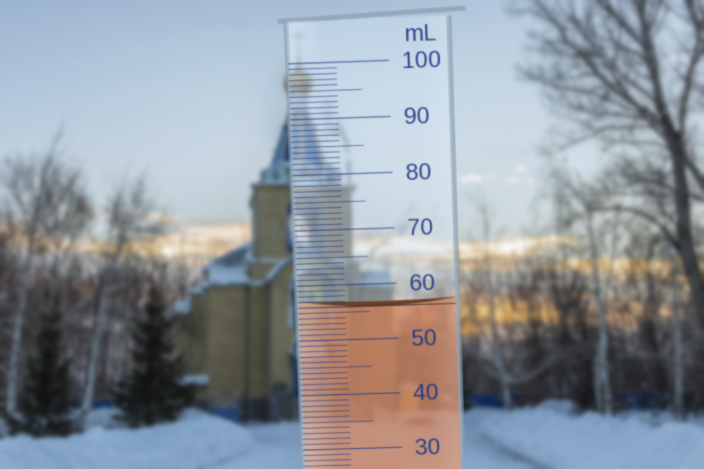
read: 56; mL
